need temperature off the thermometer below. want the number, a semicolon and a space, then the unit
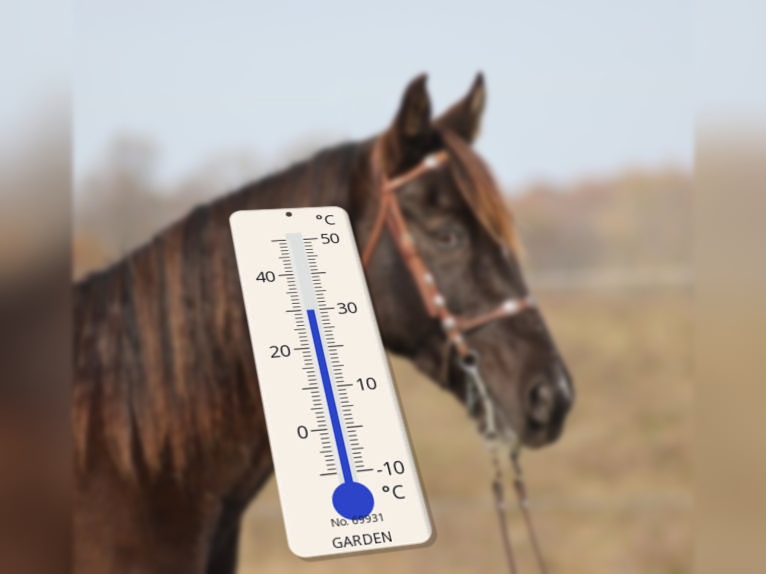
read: 30; °C
